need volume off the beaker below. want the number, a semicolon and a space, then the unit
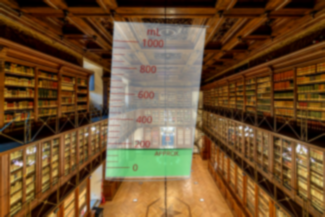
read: 150; mL
